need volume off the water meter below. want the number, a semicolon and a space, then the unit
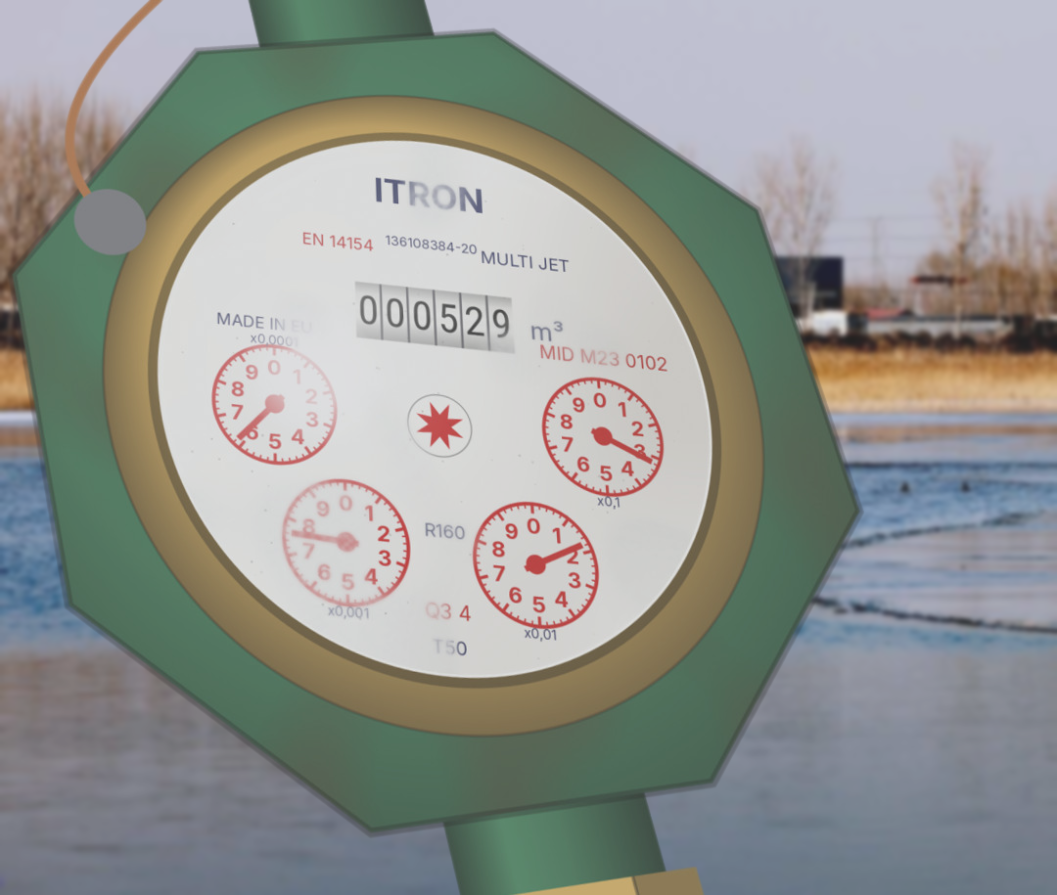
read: 529.3176; m³
